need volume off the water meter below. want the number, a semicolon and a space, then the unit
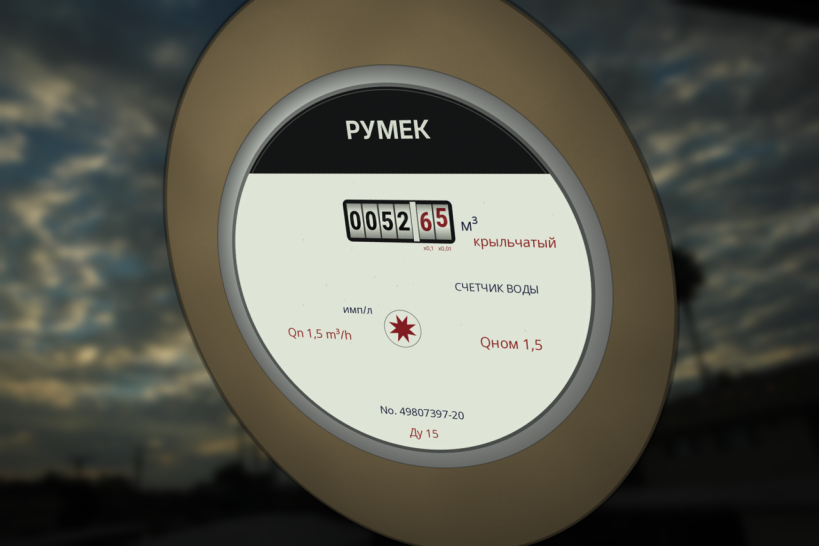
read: 52.65; m³
